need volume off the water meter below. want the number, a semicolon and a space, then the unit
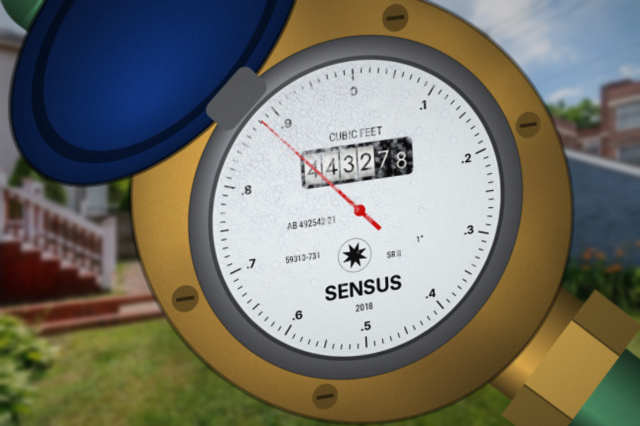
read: 443277.88; ft³
